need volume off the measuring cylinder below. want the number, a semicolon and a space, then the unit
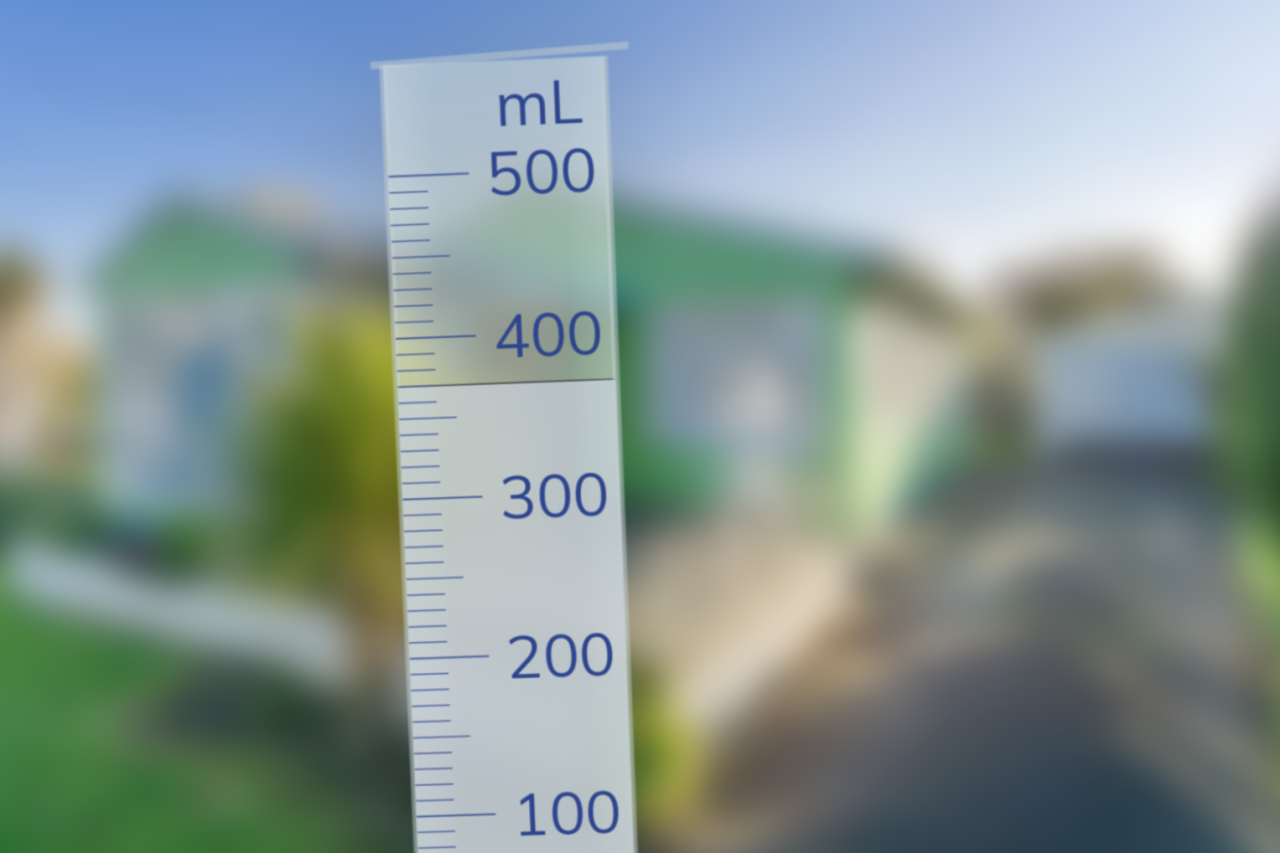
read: 370; mL
